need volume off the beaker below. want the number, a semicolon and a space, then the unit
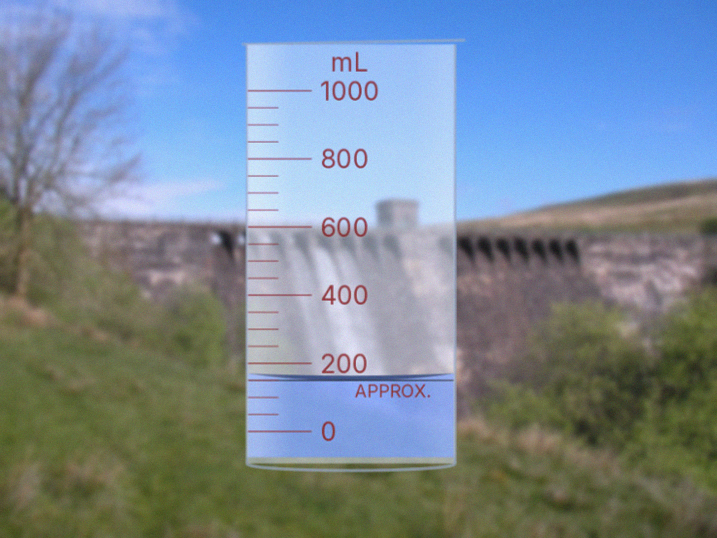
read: 150; mL
